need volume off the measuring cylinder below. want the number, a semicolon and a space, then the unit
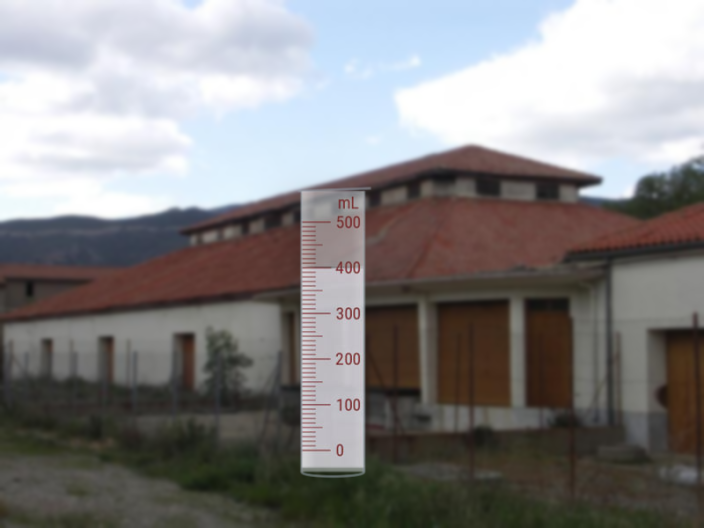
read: 400; mL
